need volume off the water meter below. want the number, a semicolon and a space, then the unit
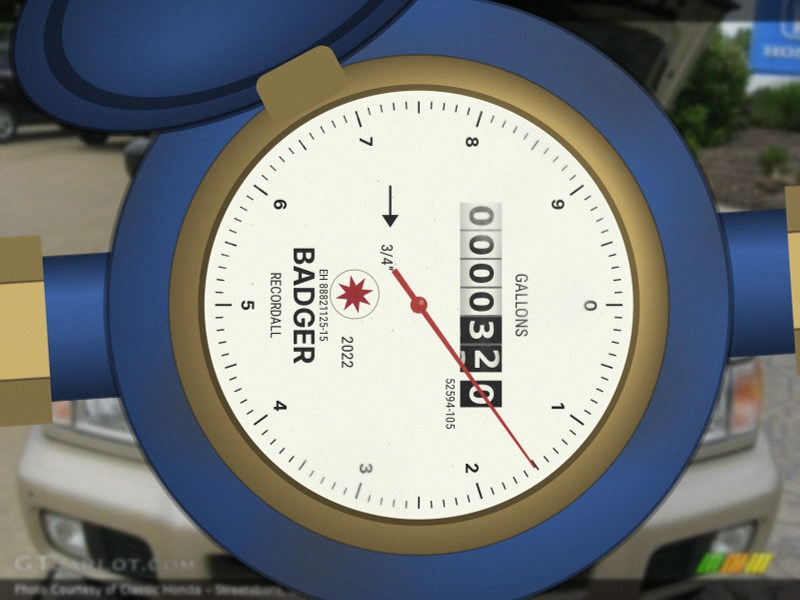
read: 321.5; gal
